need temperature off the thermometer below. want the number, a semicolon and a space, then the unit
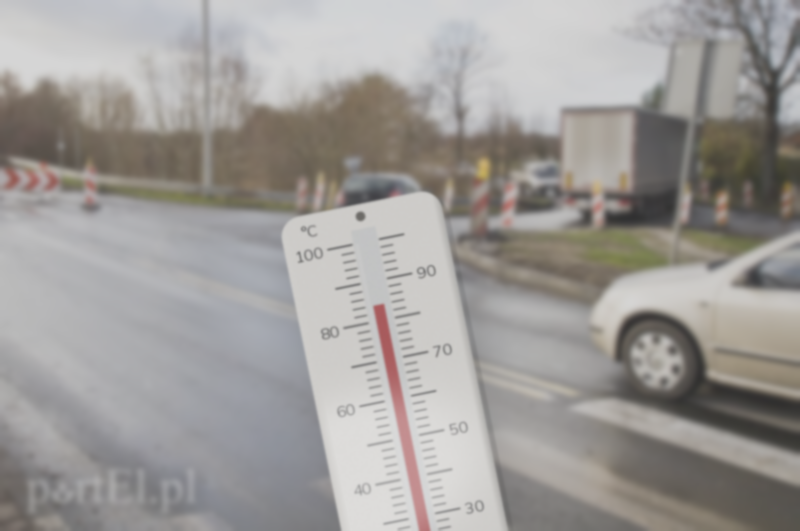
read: 84; °C
